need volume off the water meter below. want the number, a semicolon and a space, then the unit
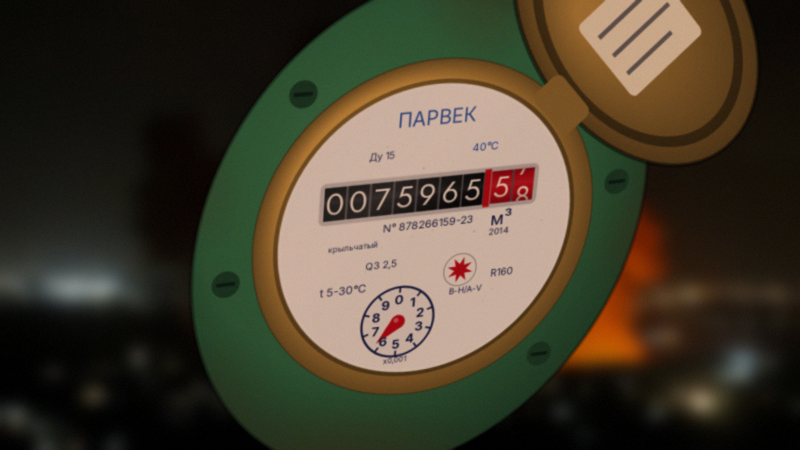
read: 75965.576; m³
